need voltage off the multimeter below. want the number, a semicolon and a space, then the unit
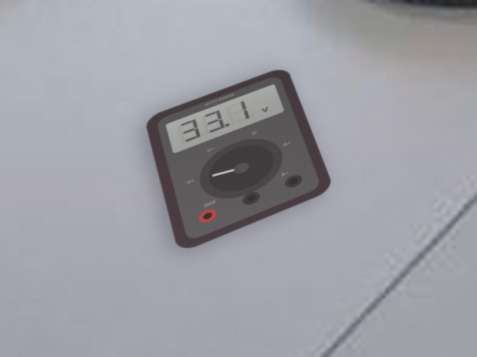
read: 33.1; V
